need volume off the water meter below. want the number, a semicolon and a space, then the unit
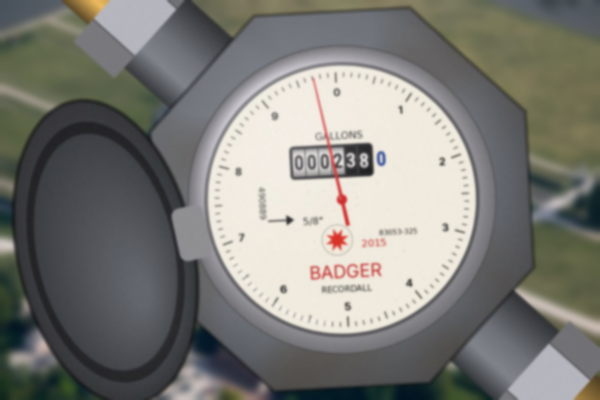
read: 2379.7; gal
